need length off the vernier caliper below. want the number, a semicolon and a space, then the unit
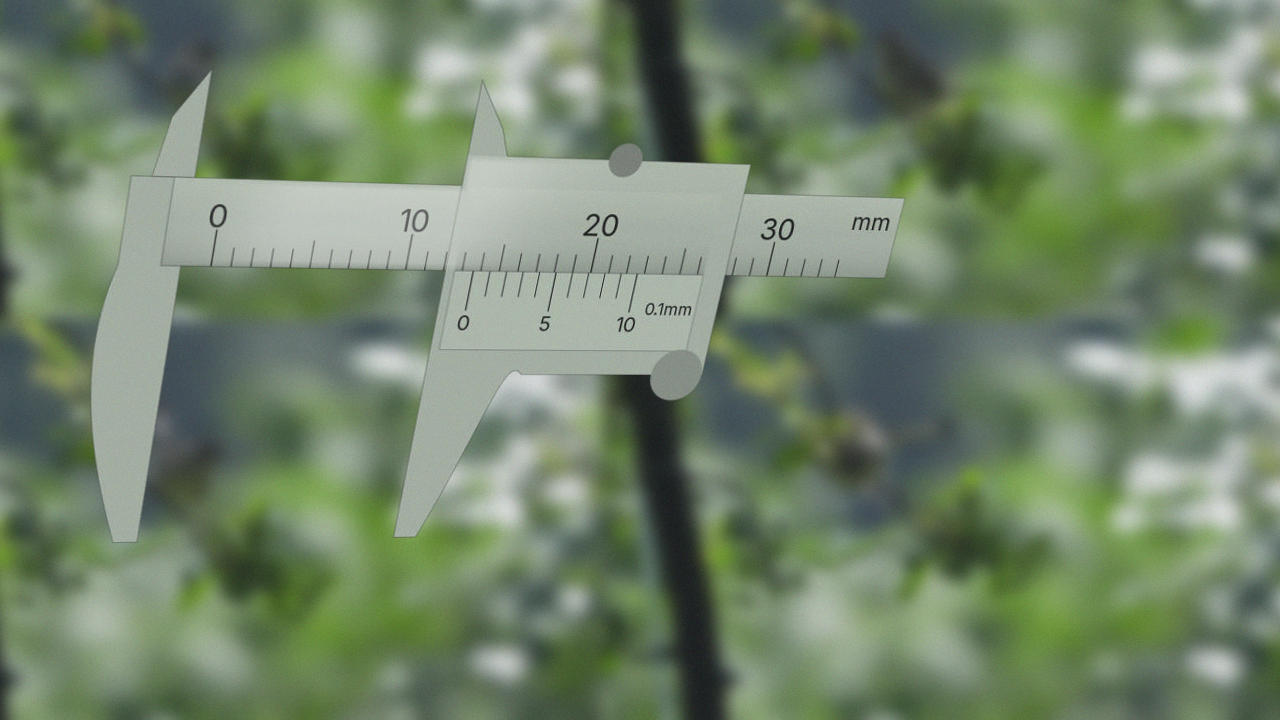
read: 13.6; mm
